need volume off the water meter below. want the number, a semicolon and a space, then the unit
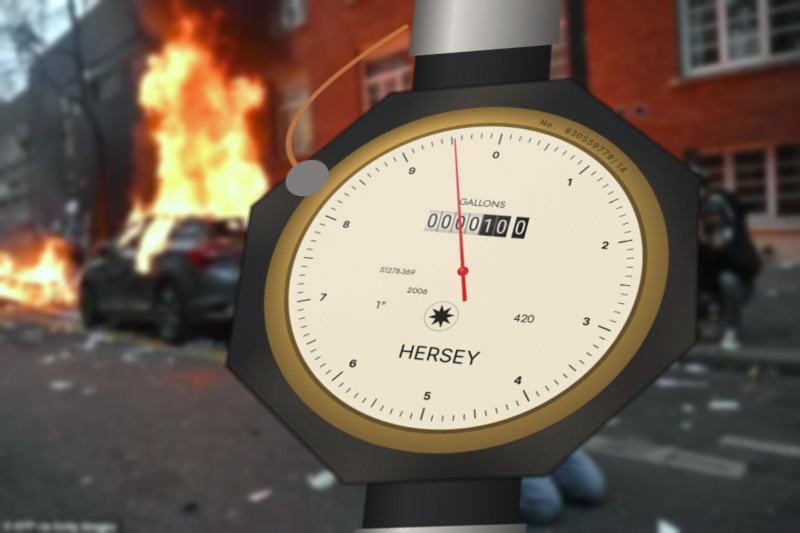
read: 99.5; gal
